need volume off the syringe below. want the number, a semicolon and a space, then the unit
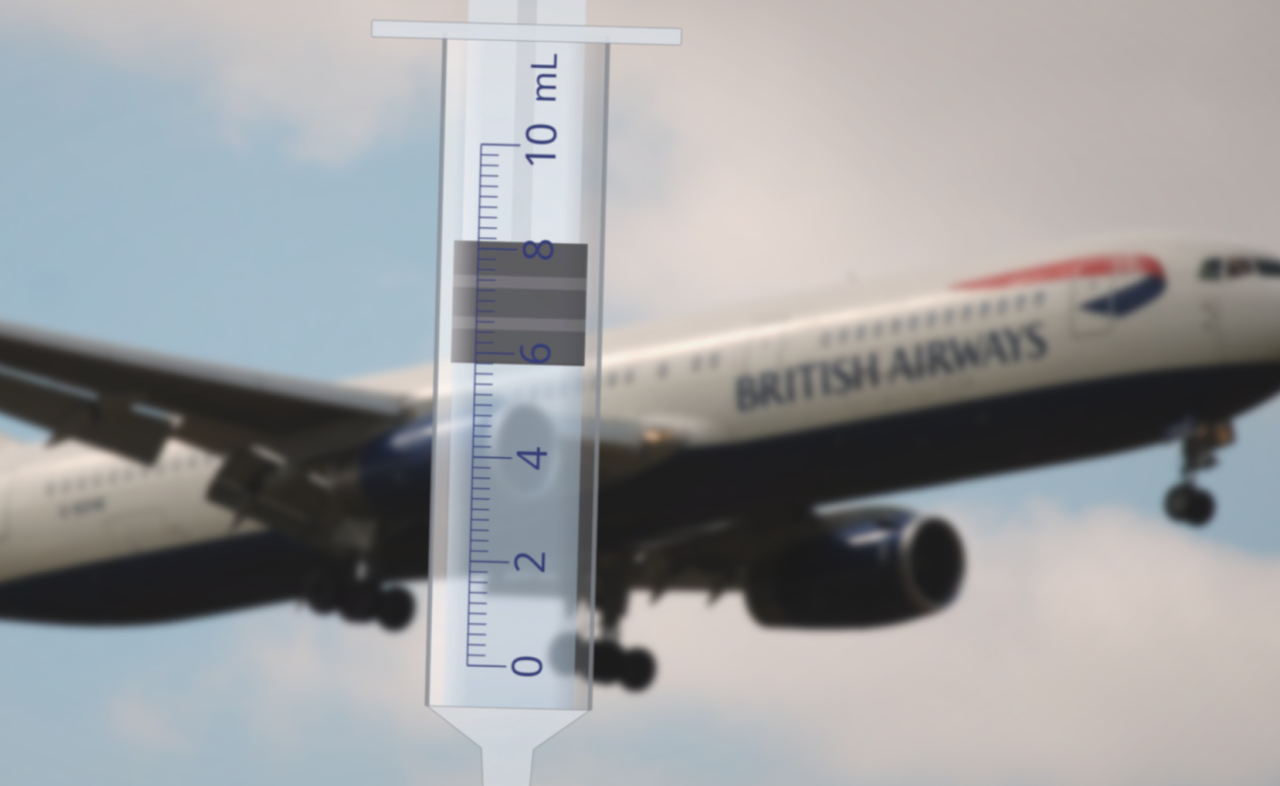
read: 5.8; mL
